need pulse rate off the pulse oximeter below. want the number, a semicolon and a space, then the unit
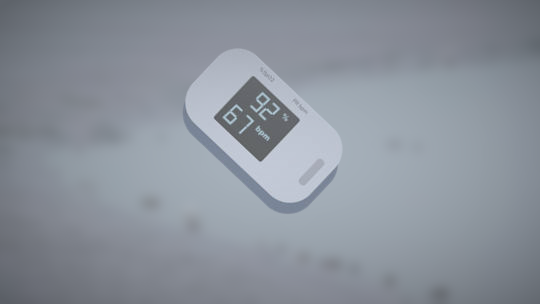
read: 67; bpm
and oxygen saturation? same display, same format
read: 92; %
